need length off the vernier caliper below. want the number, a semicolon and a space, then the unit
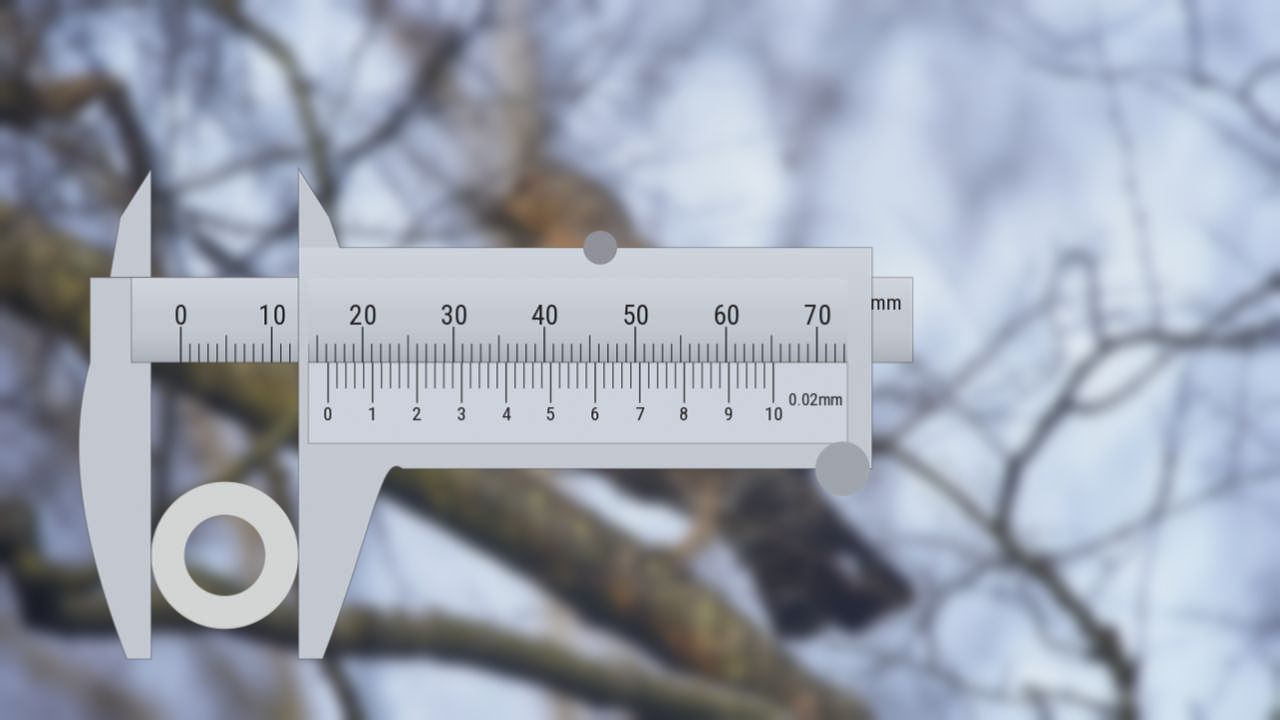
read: 16.2; mm
